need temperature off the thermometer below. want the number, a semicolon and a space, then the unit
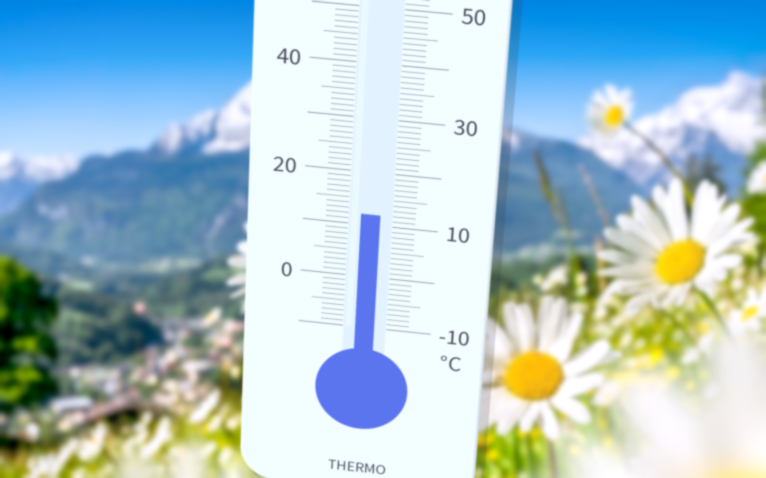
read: 12; °C
